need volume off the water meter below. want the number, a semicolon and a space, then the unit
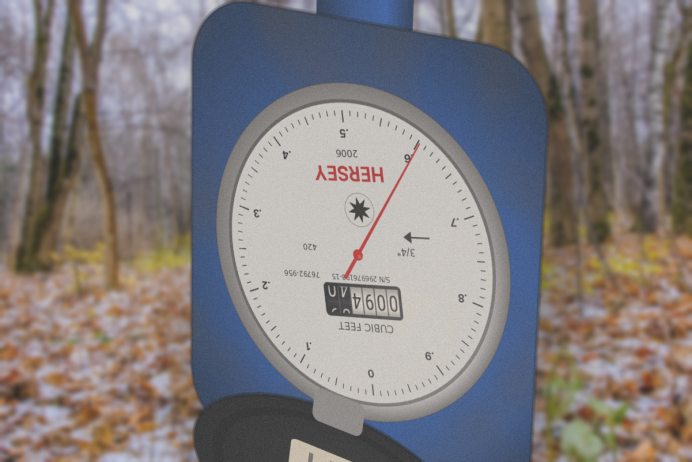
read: 9439.60; ft³
